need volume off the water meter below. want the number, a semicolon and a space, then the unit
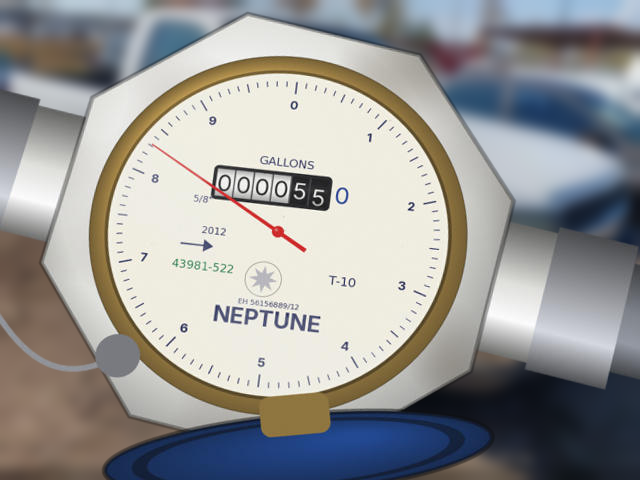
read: 548.3; gal
